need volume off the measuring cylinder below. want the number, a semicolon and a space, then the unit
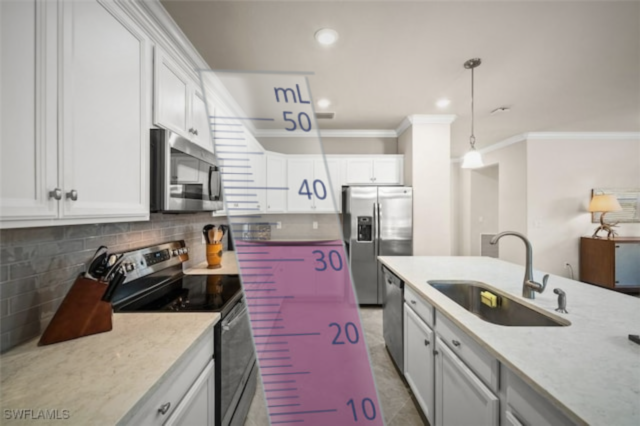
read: 32; mL
